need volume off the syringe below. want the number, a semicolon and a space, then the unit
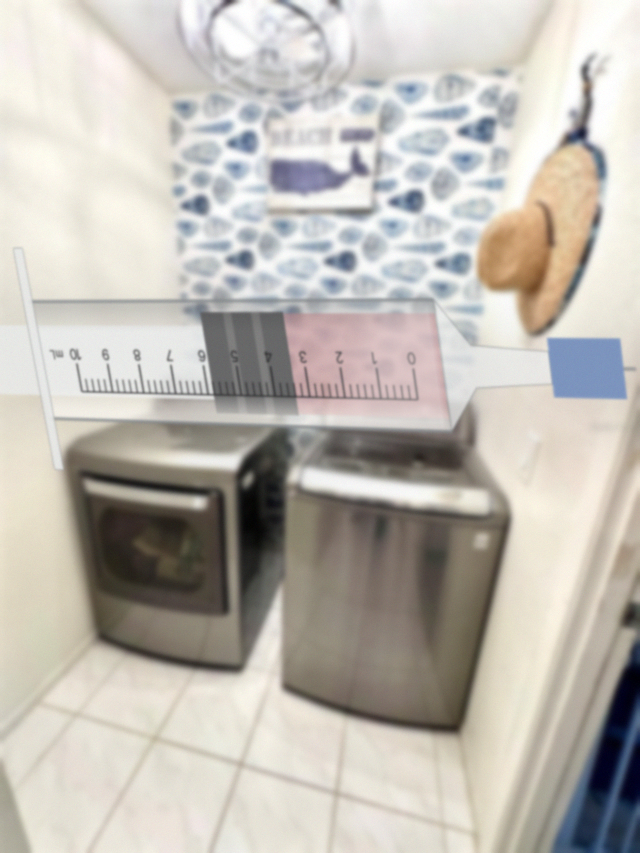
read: 3.4; mL
